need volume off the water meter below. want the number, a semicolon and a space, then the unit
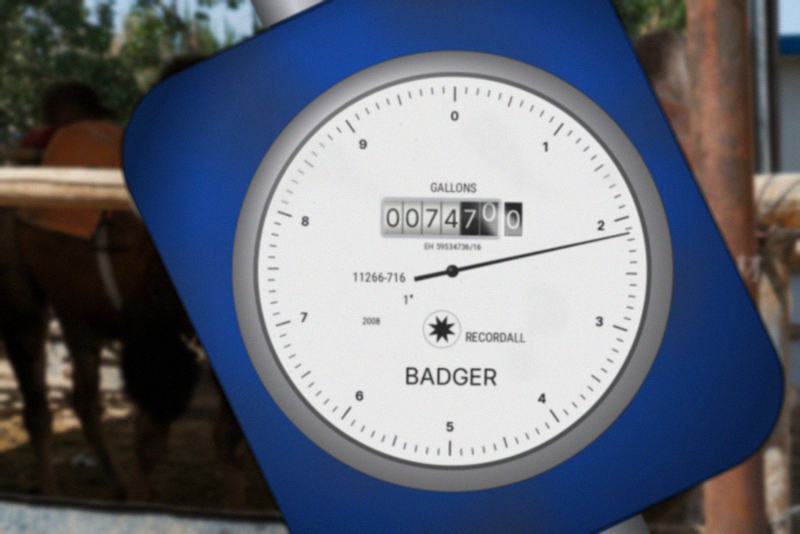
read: 74702.1; gal
